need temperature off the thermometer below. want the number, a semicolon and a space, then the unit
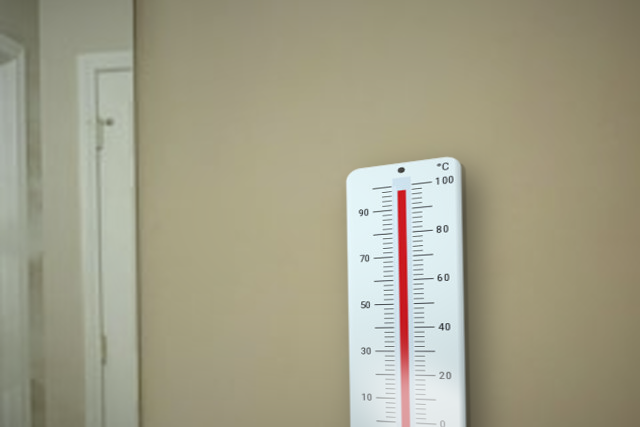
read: 98; °C
